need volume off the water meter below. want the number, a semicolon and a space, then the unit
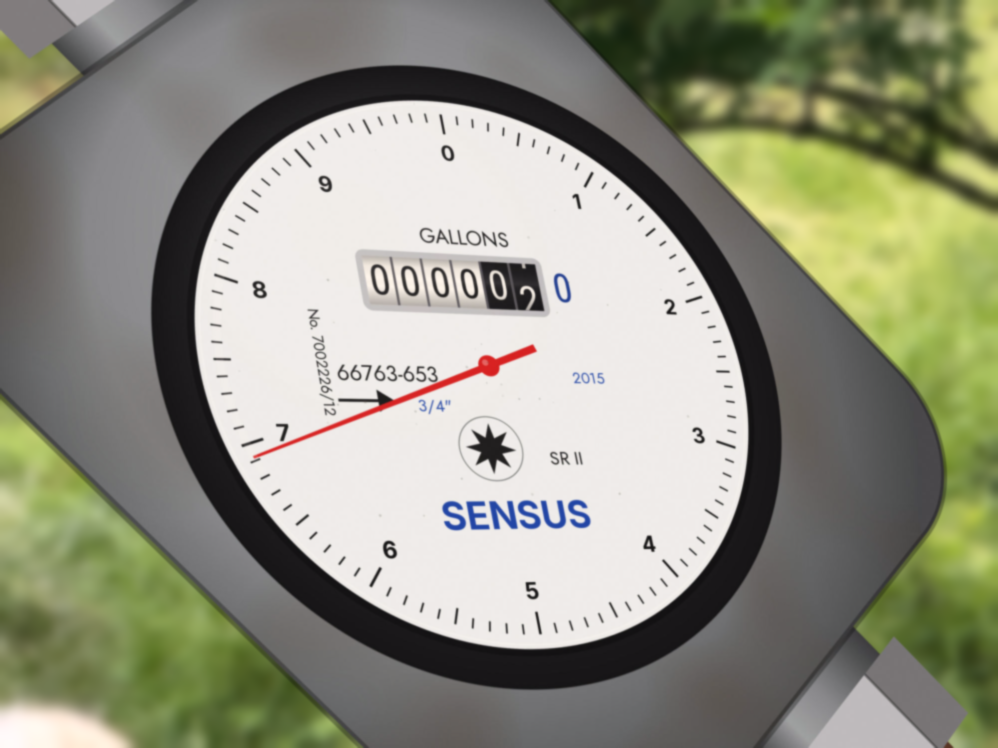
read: 16.9; gal
